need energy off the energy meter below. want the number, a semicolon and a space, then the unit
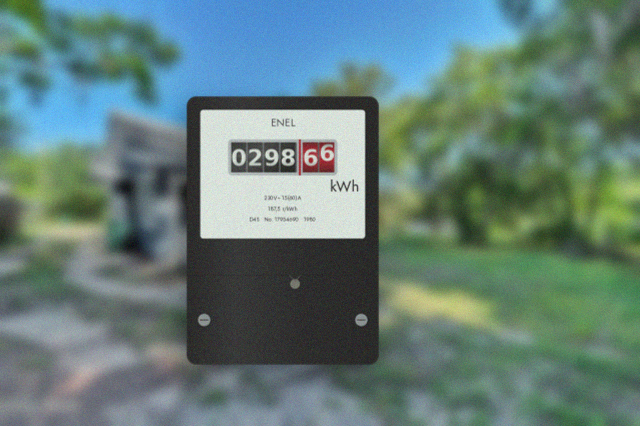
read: 298.66; kWh
